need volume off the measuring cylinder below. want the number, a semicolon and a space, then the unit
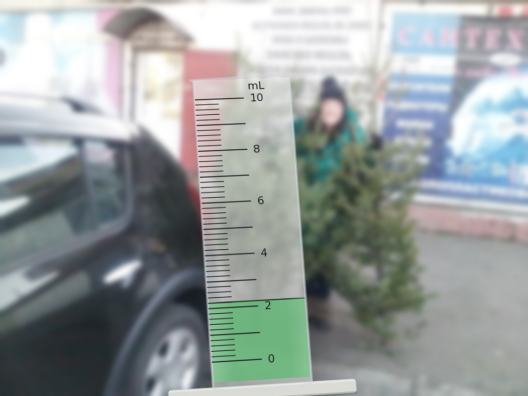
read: 2.2; mL
